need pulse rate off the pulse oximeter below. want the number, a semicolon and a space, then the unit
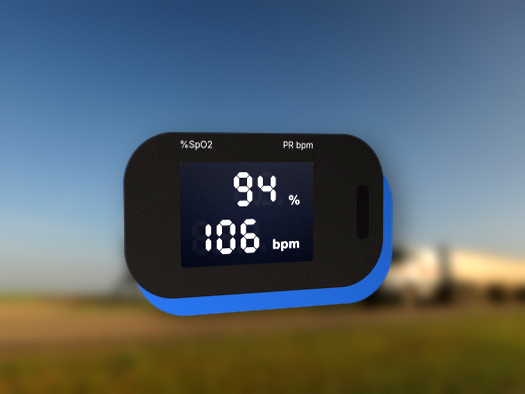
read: 106; bpm
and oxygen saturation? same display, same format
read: 94; %
